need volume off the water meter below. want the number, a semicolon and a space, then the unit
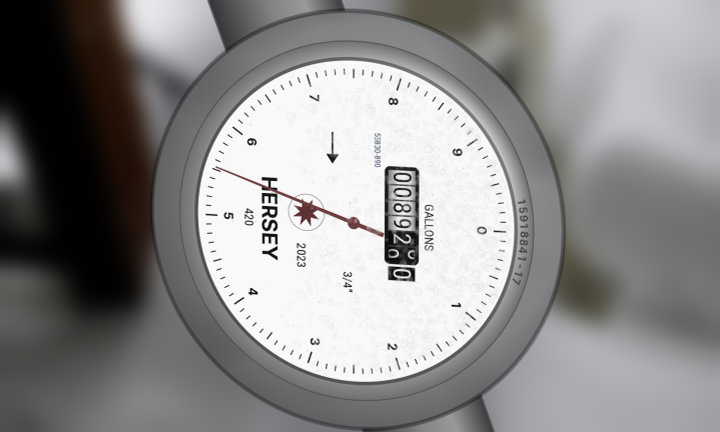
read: 89285.5; gal
